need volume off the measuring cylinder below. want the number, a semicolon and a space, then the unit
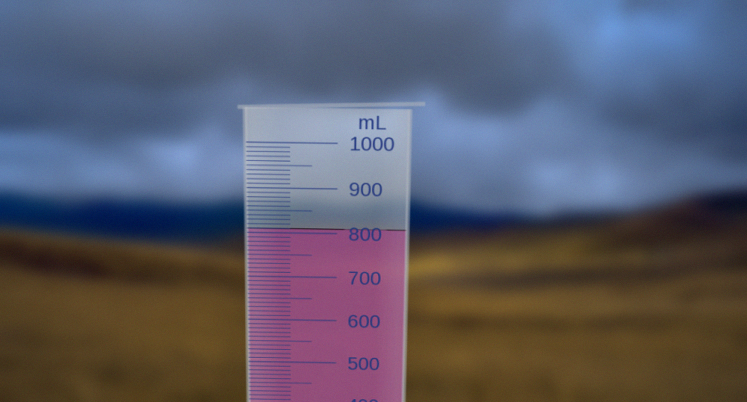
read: 810; mL
